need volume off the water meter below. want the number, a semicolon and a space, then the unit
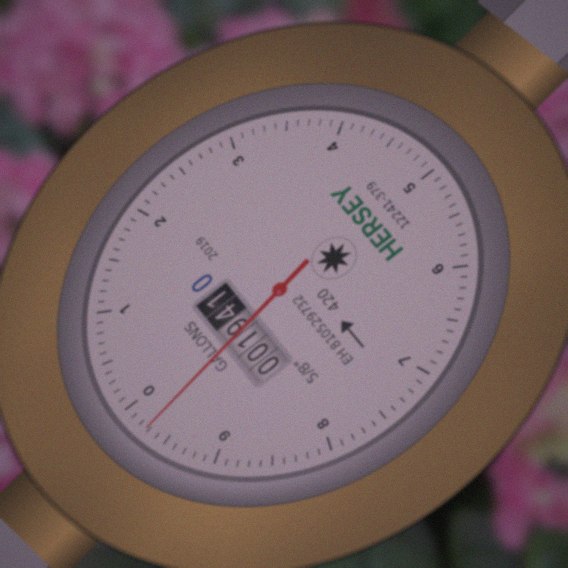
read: 19409.7; gal
